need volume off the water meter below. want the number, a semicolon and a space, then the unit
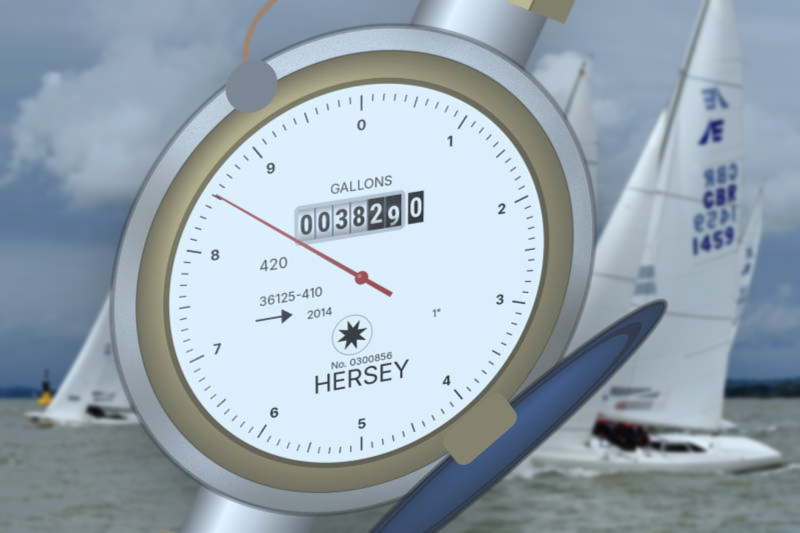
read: 38288.5; gal
